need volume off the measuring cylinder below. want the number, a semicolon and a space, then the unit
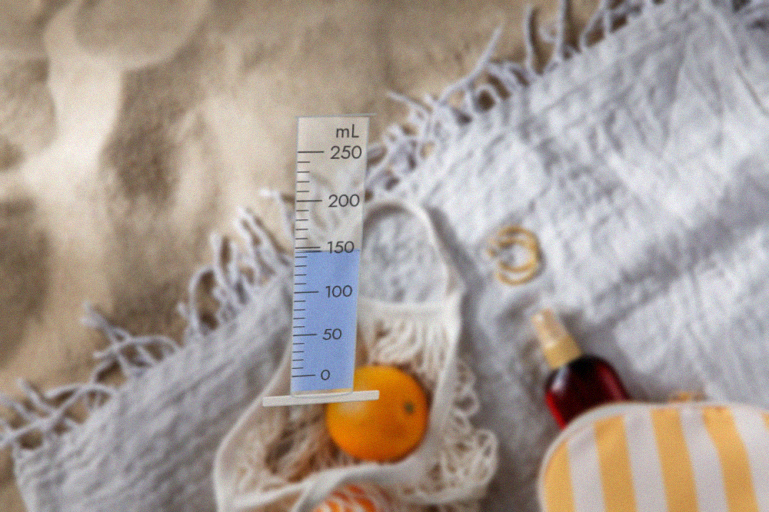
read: 145; mL
